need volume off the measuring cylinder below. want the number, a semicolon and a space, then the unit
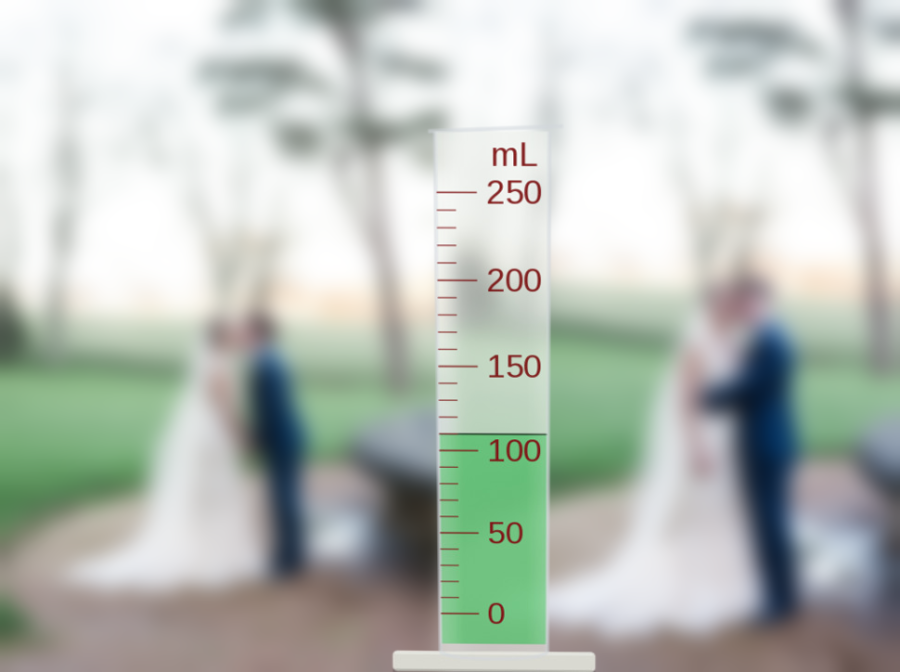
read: 110; mL
